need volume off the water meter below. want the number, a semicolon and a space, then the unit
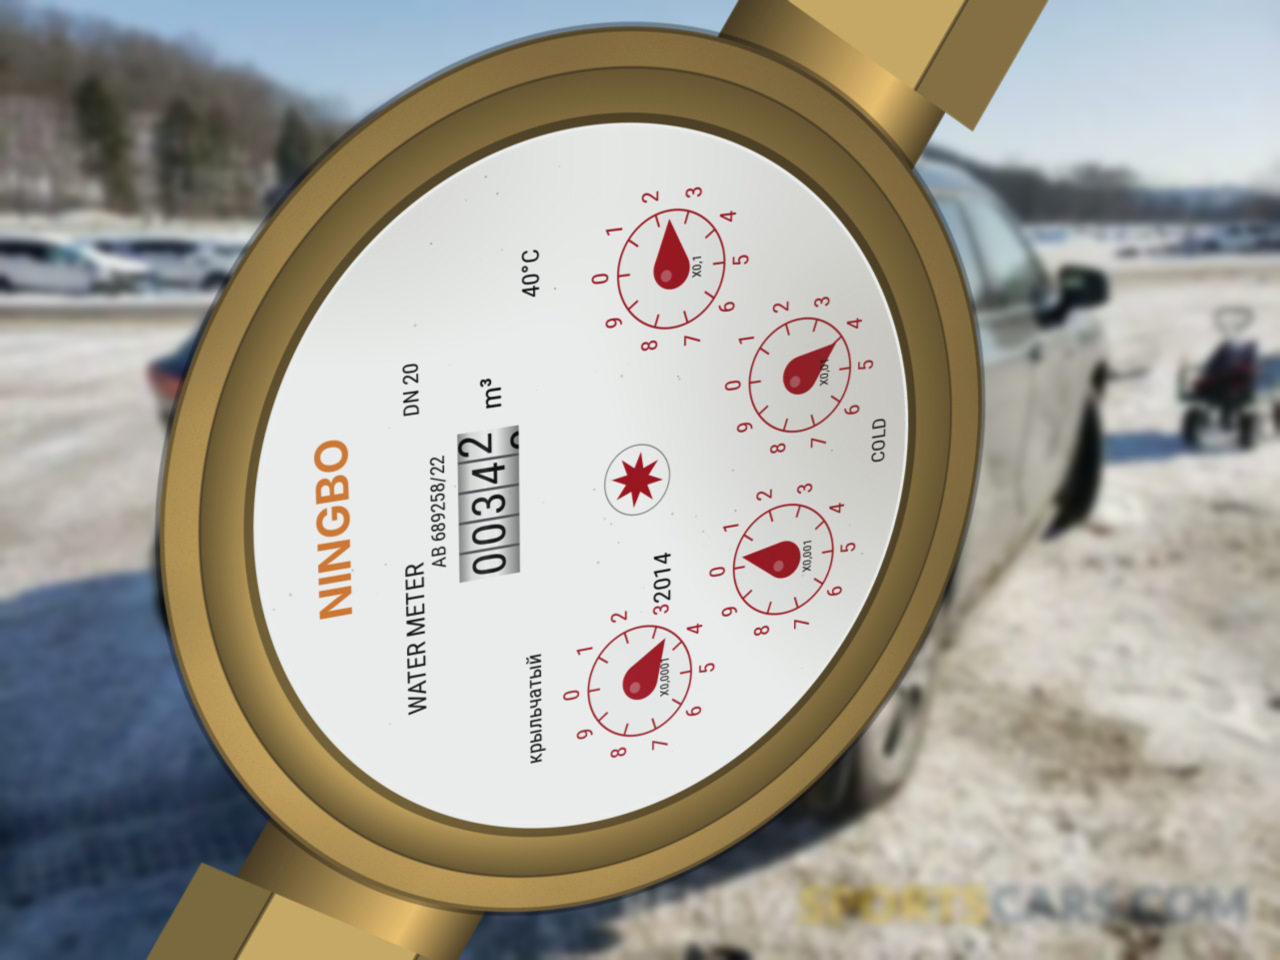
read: 342.2403; m³
